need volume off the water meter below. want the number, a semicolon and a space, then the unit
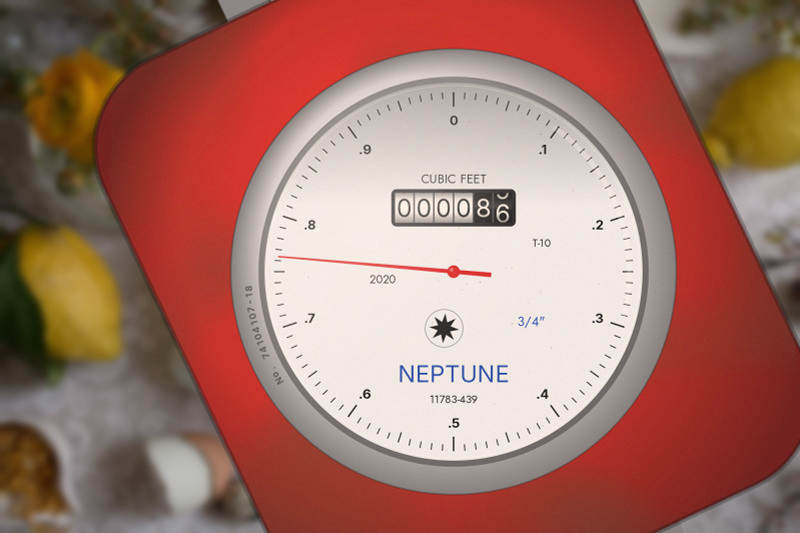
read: 85.76; ft³
